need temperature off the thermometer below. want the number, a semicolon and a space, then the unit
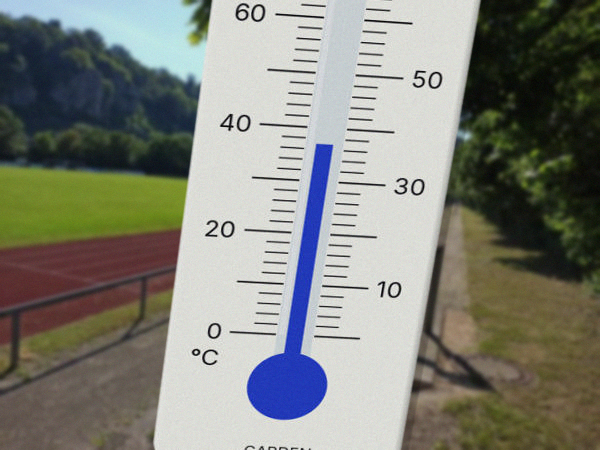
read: 37; °C
